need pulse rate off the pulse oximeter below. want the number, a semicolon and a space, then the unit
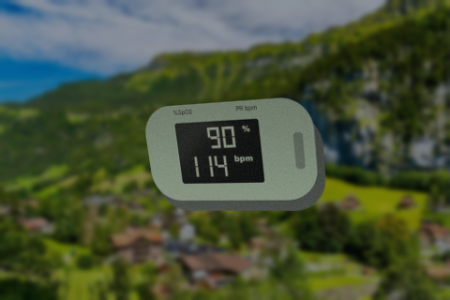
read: 114; bpm
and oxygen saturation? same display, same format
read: 90; %
